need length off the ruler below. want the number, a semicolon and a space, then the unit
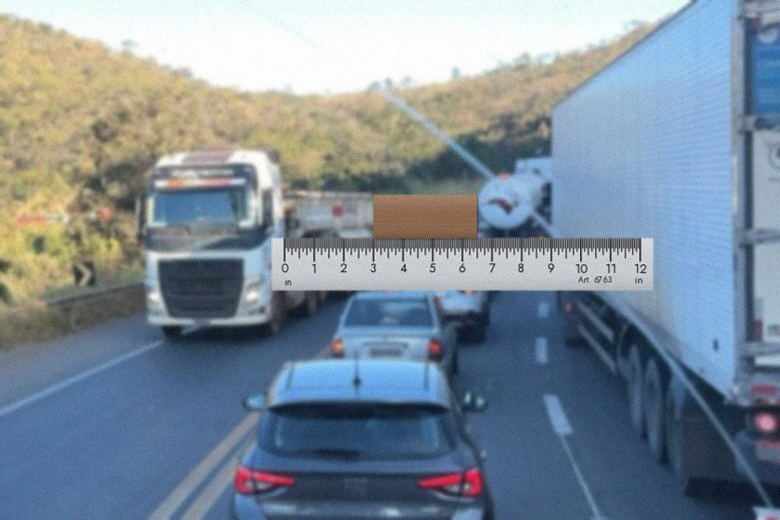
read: 3.5; in
